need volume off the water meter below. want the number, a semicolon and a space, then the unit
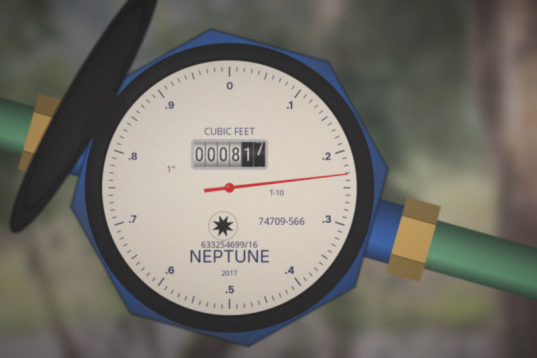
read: 817.23; ft³
